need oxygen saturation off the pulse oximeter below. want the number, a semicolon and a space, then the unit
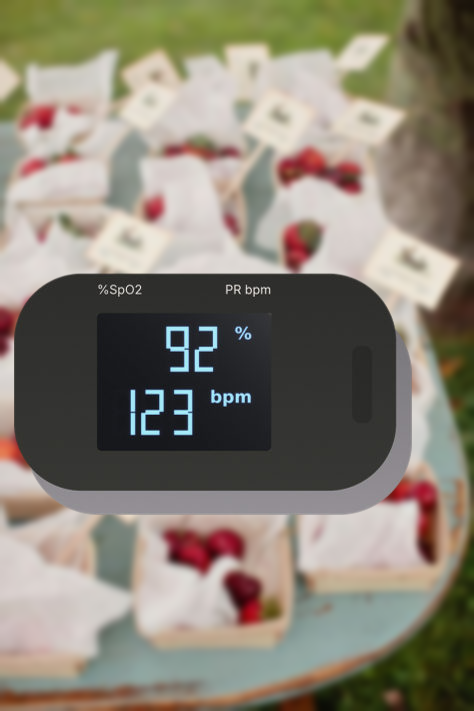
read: 92; %
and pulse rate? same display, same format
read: 123; bpm
